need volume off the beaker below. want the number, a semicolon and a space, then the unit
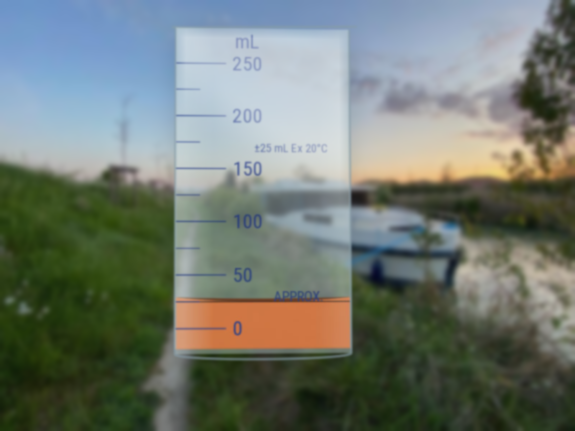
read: 25; mL
